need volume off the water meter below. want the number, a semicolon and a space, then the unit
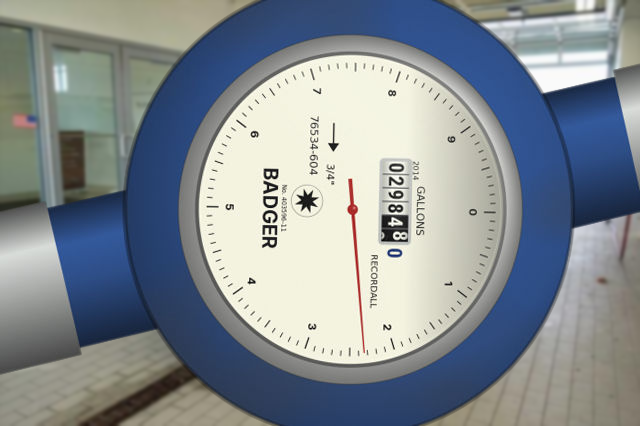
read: 298482.3; gal
